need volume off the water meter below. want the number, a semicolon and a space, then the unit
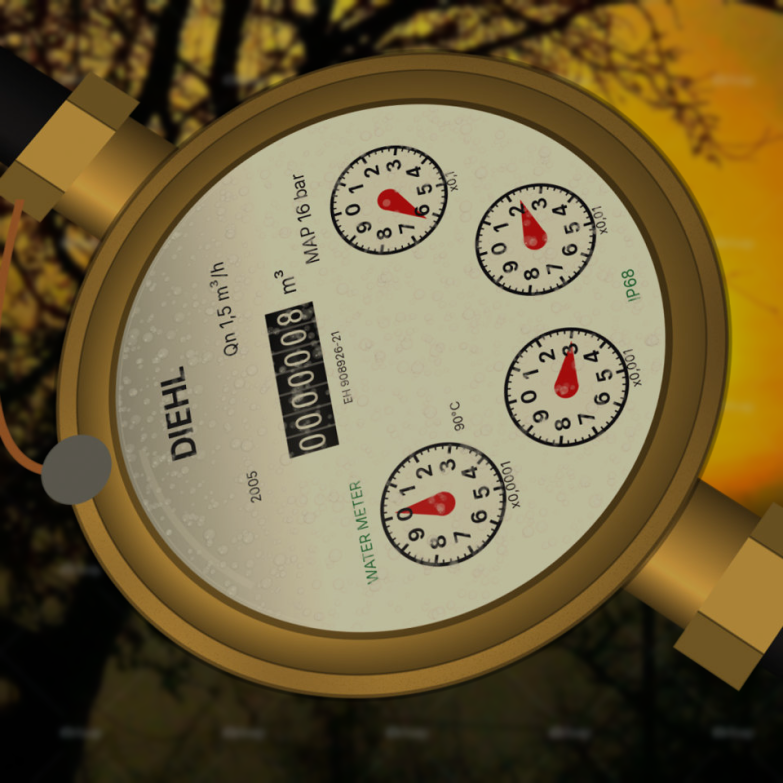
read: 8.6230; m³
